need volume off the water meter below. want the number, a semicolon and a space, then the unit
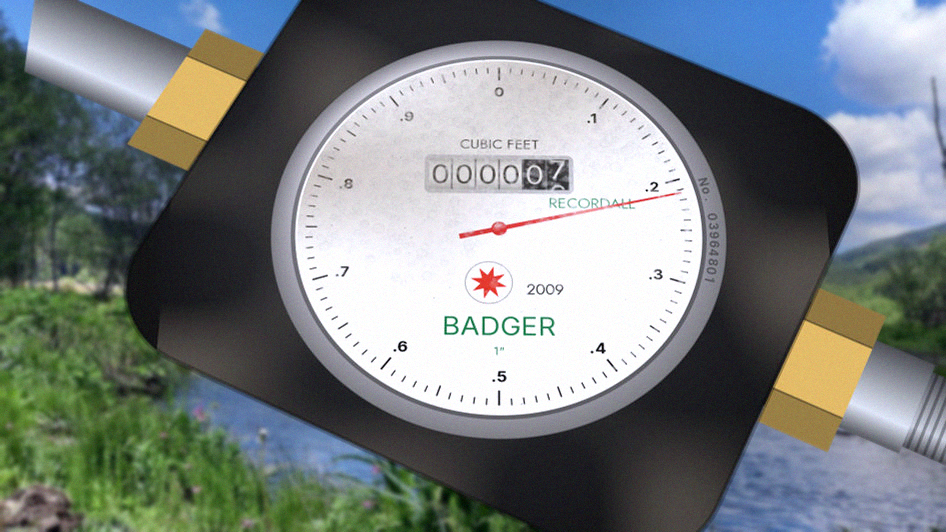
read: 7.21; ft³
